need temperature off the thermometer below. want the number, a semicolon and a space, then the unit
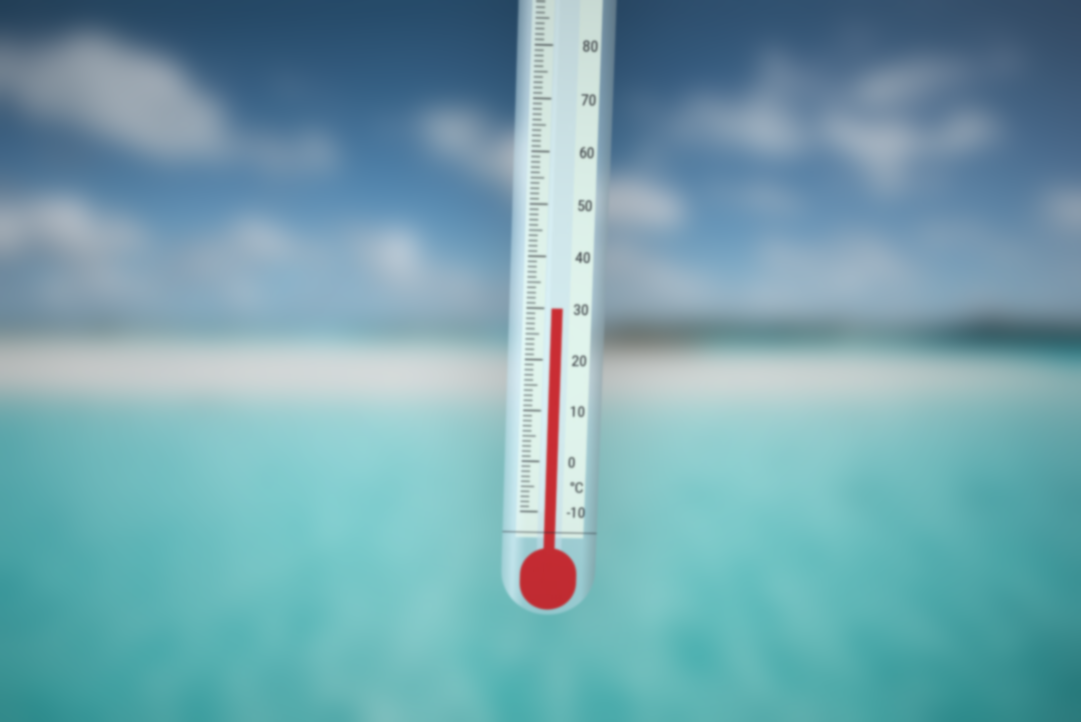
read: 30; °C
